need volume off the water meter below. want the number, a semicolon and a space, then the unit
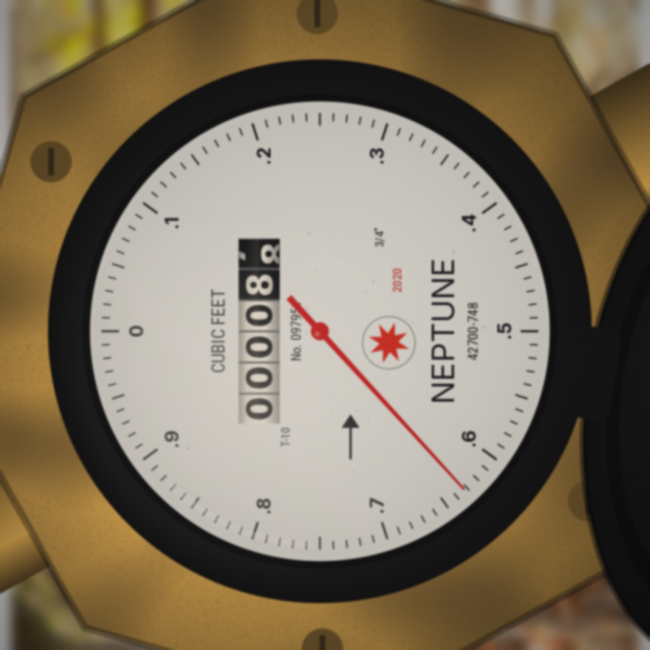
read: 87.63; ft³
